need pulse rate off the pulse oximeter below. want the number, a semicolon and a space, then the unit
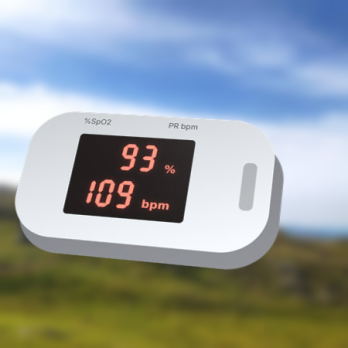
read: 109; bpm
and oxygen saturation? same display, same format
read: 93; %
